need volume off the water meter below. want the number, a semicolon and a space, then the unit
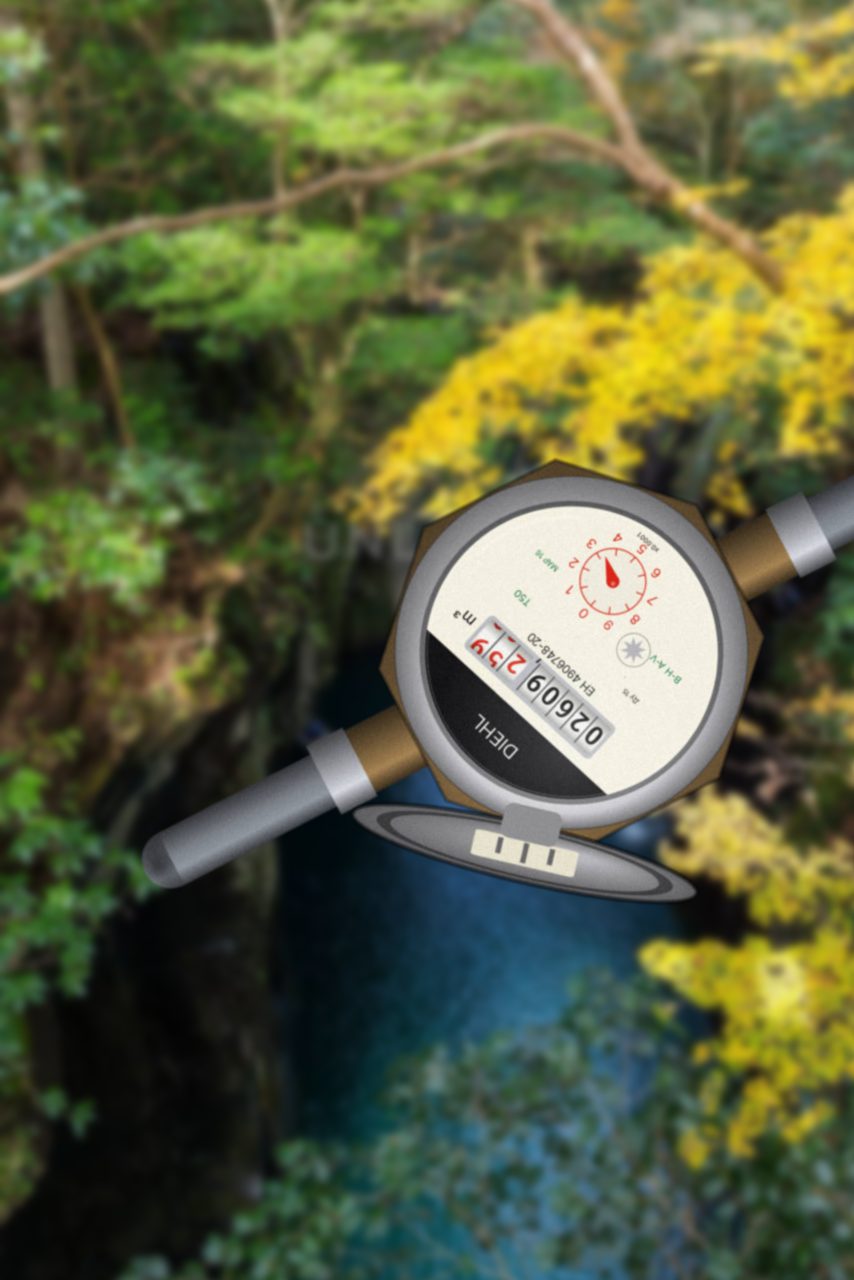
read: 2609.2593; m³
